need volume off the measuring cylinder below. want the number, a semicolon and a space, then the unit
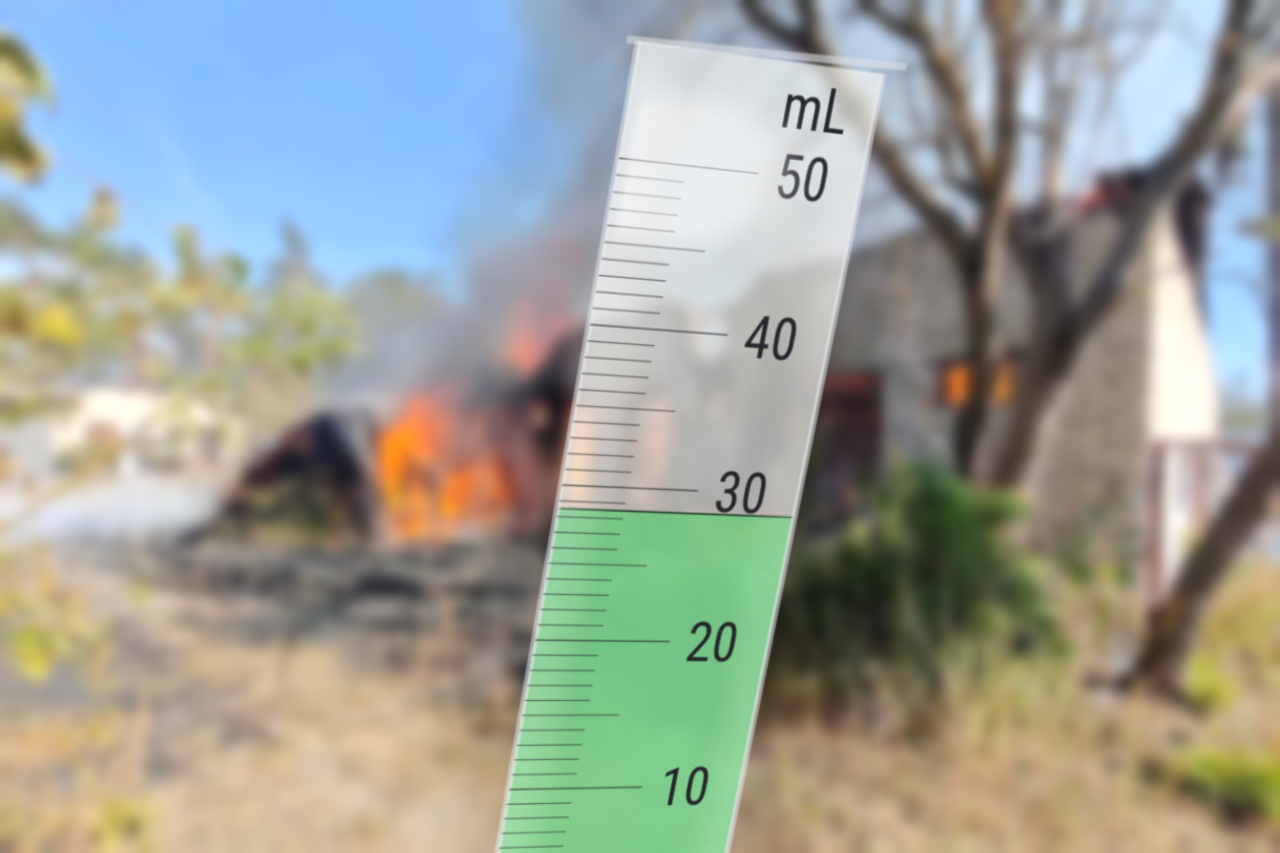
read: 28.5; mL
